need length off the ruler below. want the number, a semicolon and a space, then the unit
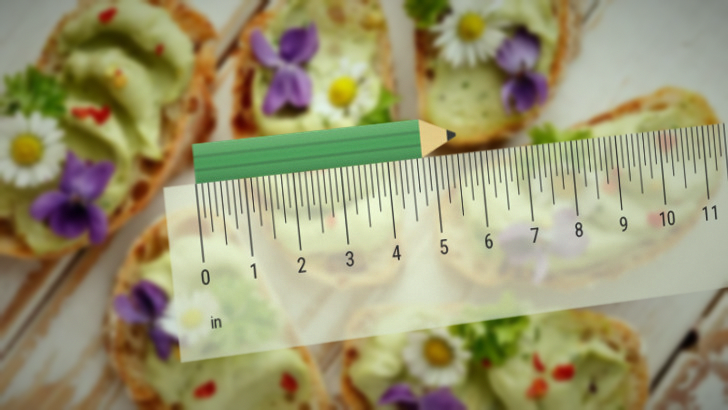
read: 5.5; in
